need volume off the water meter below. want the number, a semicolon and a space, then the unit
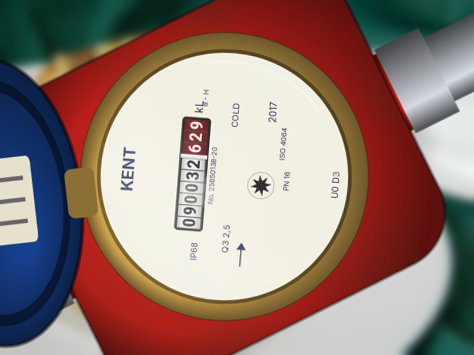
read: 90032.629; kL
